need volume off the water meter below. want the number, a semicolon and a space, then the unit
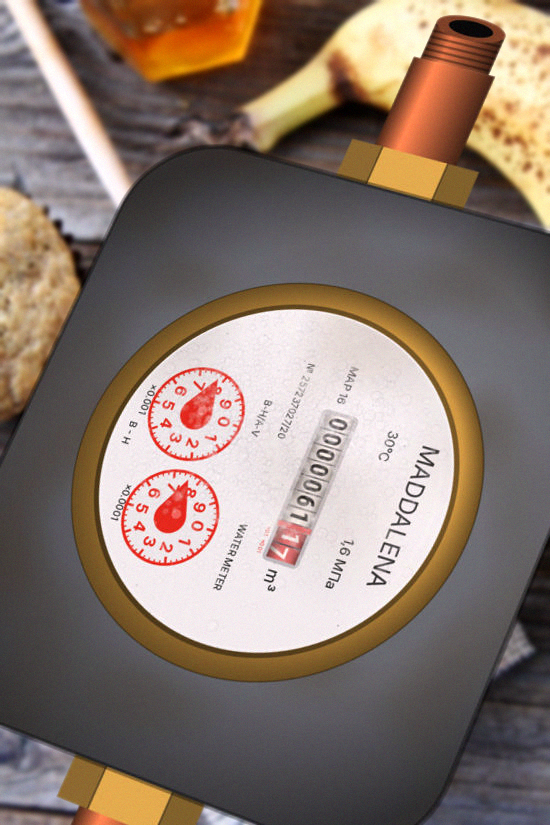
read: 61.1677; m³
